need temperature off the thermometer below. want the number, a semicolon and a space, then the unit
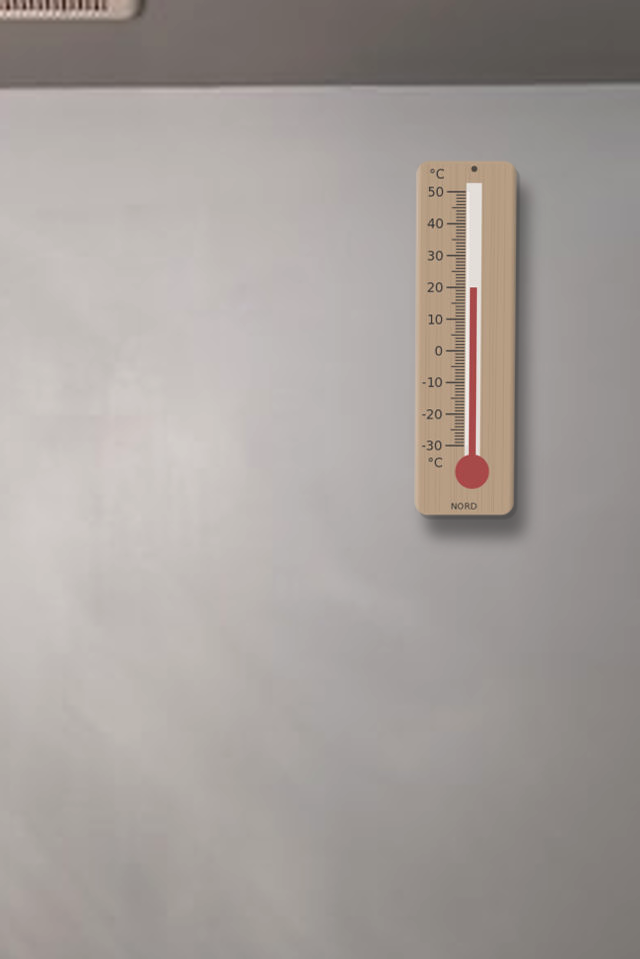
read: 20; °C
